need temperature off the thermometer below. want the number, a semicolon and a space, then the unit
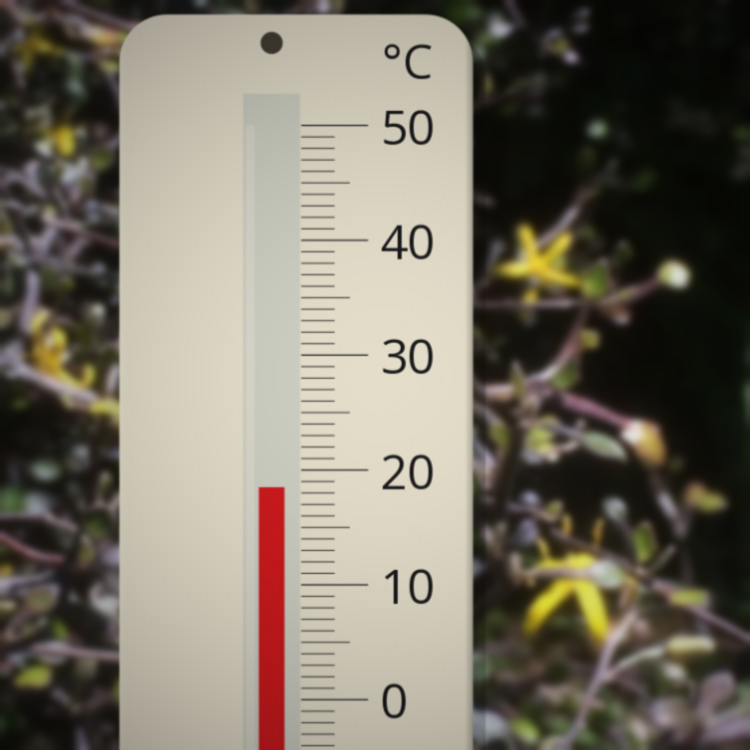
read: 18.5; °C
